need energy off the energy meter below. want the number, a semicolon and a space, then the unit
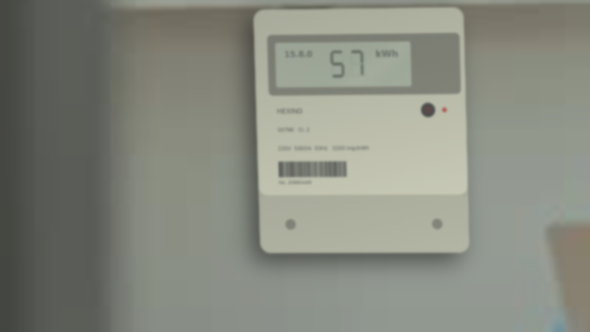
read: 57; kWh
